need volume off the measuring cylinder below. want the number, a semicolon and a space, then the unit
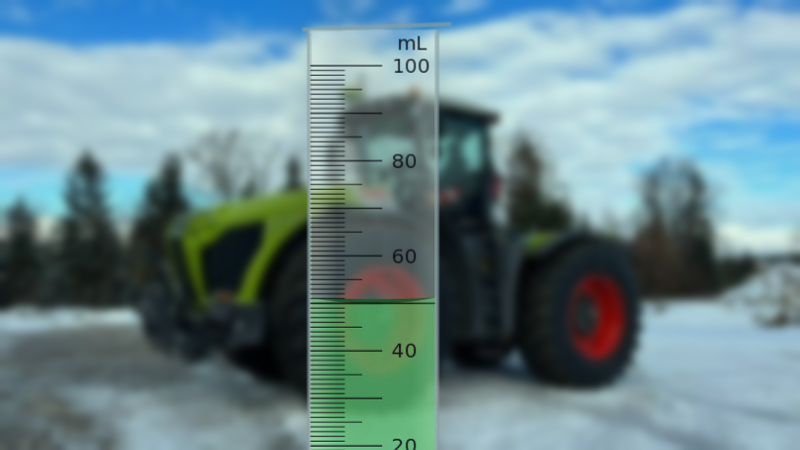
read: 50; mL
